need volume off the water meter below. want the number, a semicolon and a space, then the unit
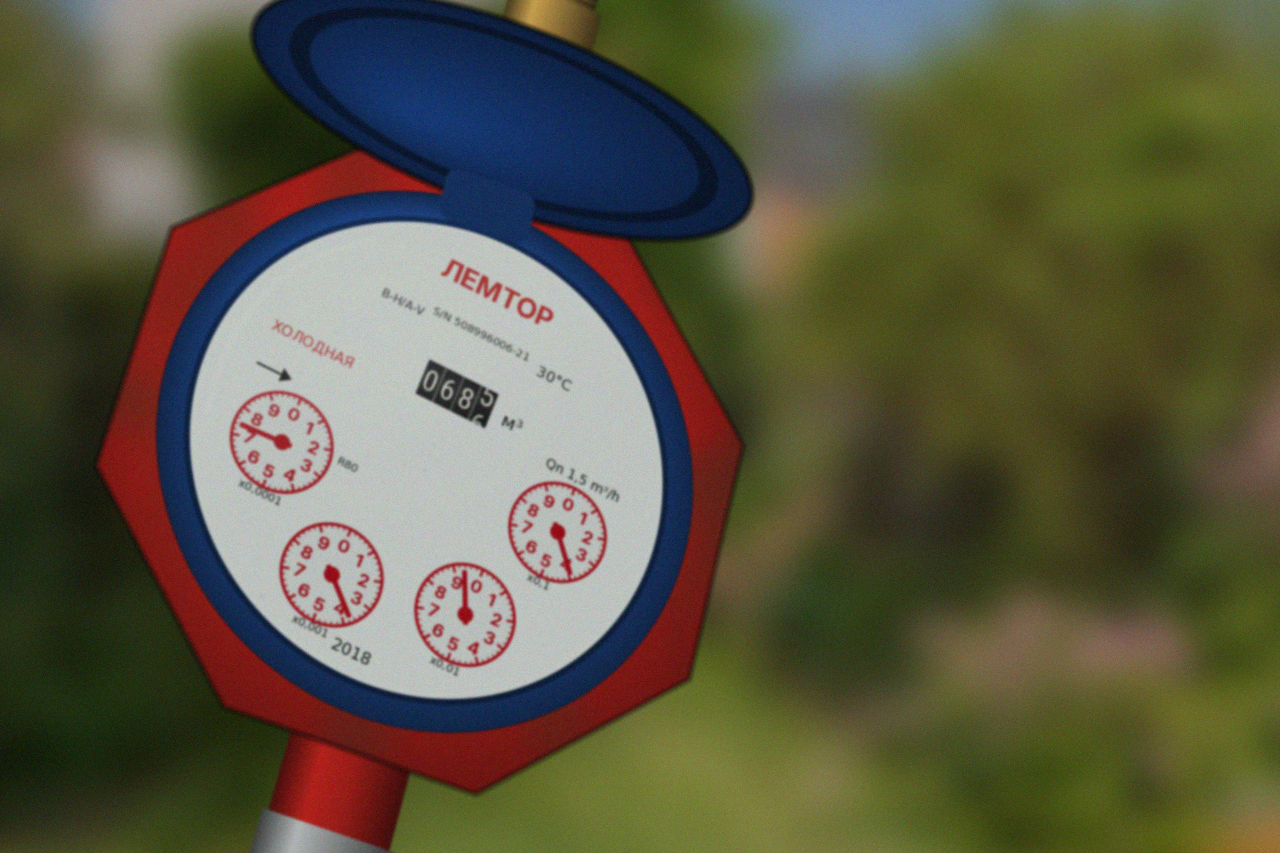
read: 685.3937; m³
